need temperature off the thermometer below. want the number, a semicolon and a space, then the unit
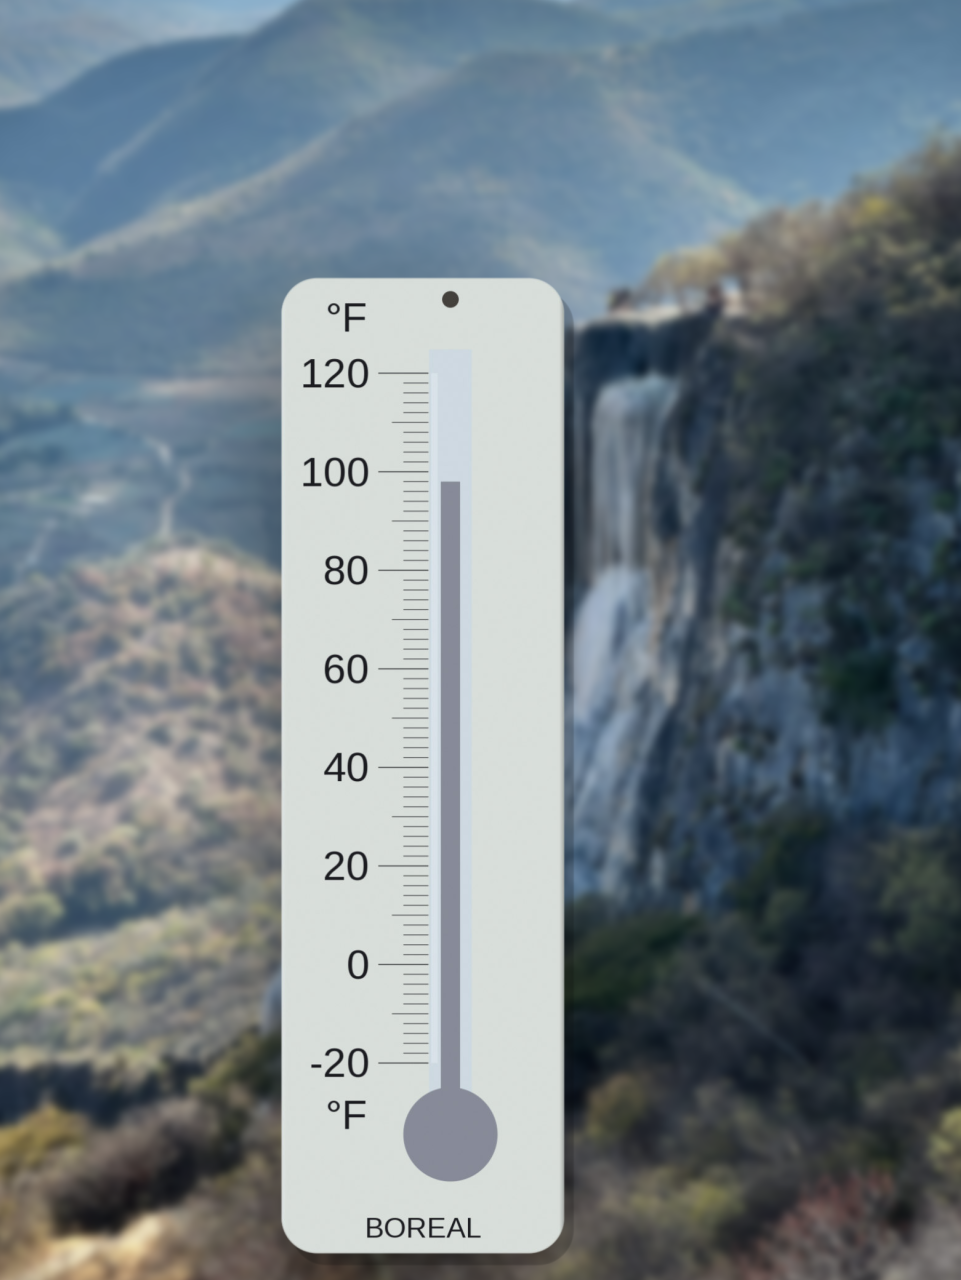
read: 98; °F
